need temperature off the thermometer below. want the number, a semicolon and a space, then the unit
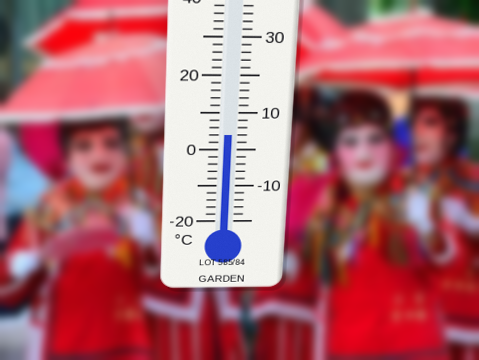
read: 4; °C
